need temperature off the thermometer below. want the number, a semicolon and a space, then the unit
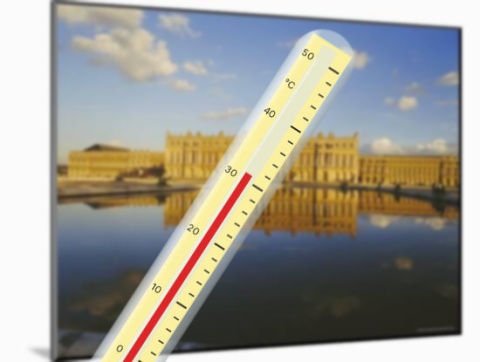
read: 31; °C
